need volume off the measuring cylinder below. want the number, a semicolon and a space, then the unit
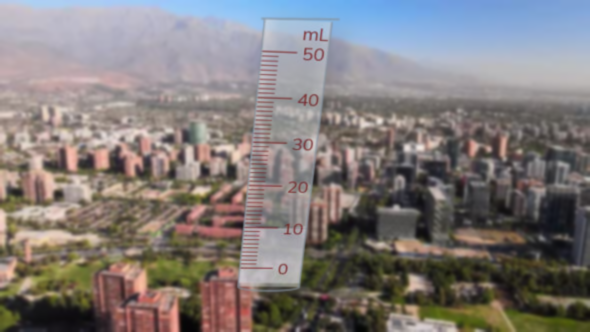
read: 10; mL
